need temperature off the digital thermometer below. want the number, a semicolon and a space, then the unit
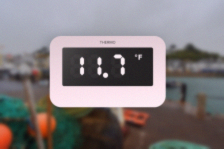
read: 11.7; °F
